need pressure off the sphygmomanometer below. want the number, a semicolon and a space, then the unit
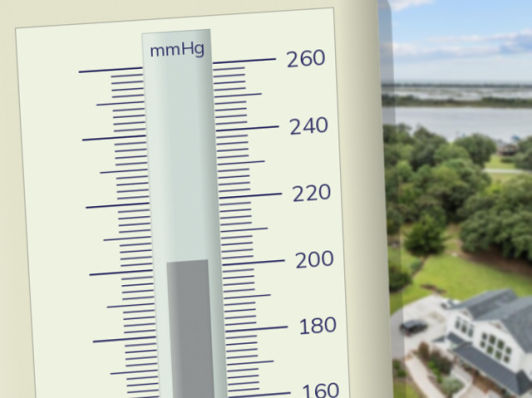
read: 202; mmHg
